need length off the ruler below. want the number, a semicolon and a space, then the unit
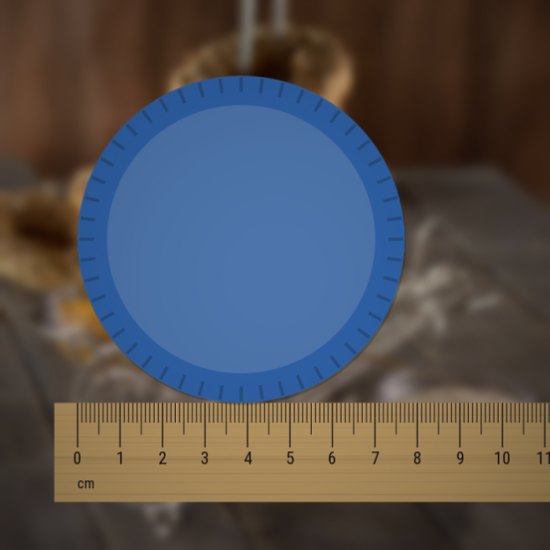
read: 7.7; cm
